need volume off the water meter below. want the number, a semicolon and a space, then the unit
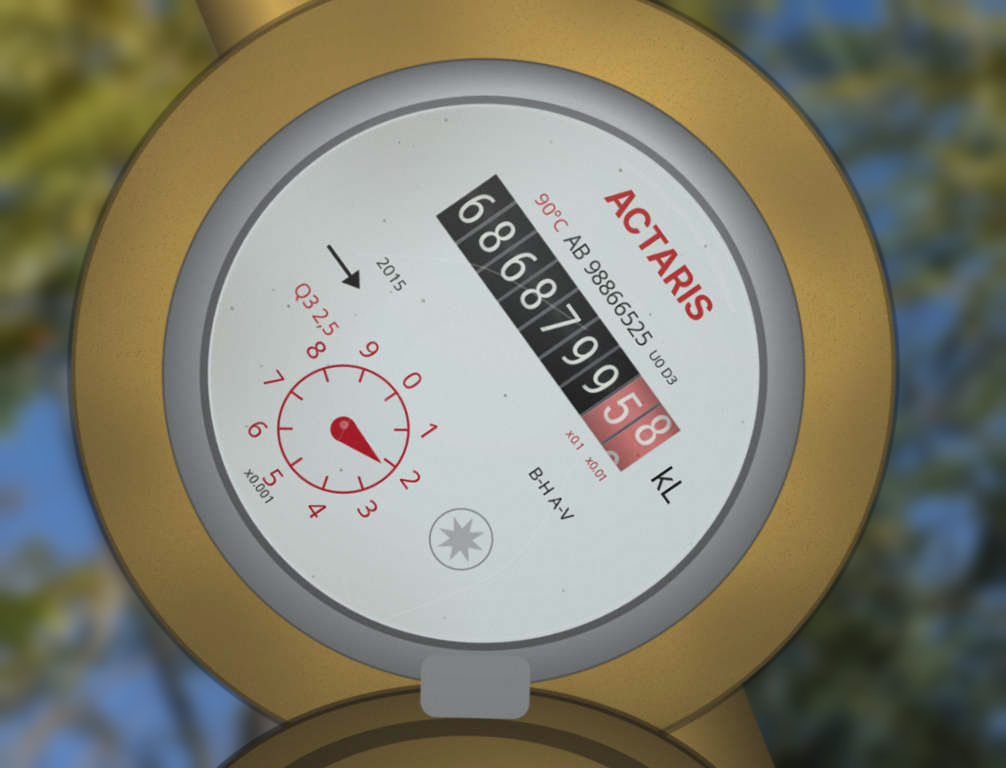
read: 6868799.582; kL
